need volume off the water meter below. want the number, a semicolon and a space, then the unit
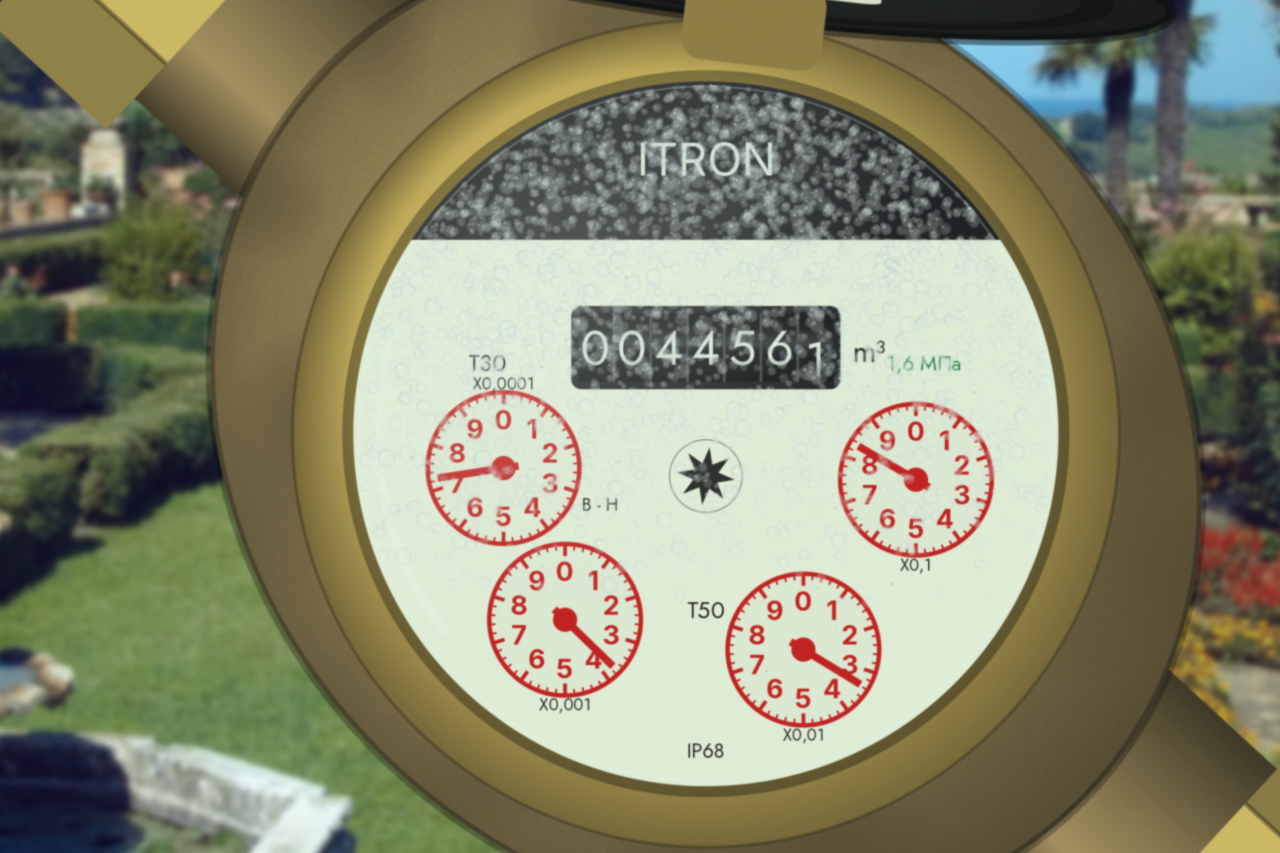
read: 44560.8337; m³
